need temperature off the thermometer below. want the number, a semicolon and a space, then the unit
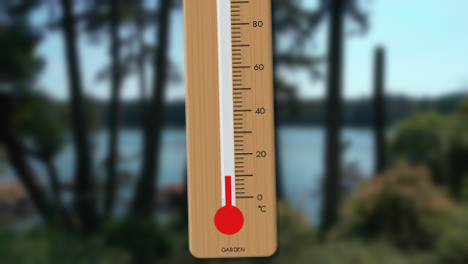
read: 10; °C
